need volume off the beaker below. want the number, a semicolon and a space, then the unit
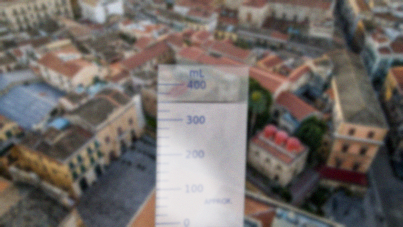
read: 350; mL
